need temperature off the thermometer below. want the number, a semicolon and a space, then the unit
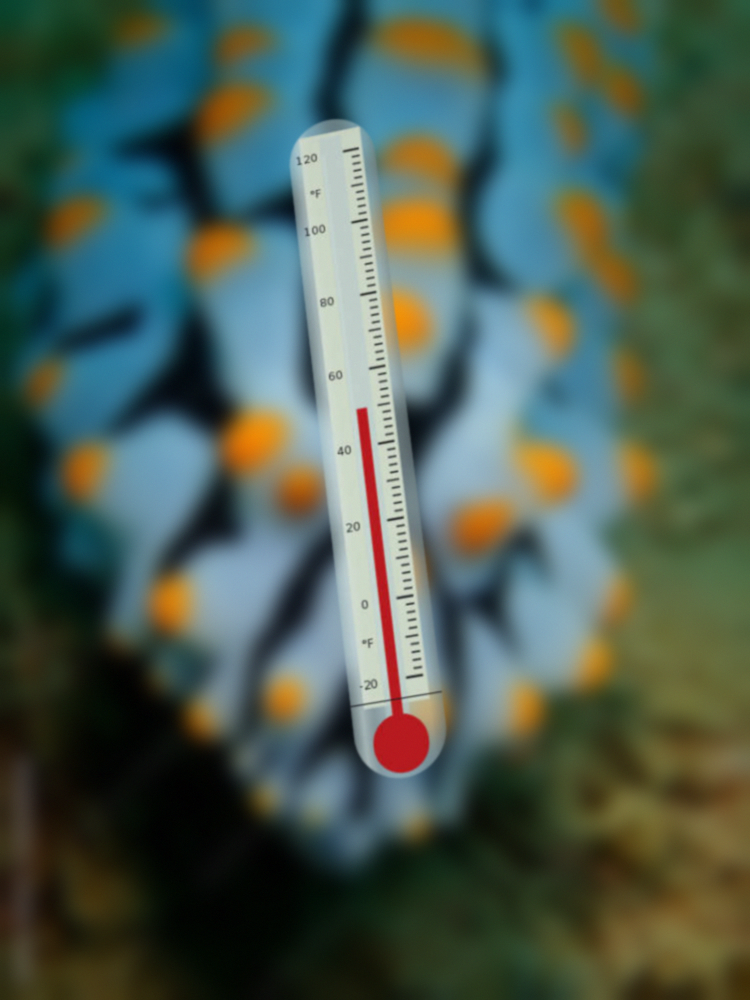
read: 50; °F
